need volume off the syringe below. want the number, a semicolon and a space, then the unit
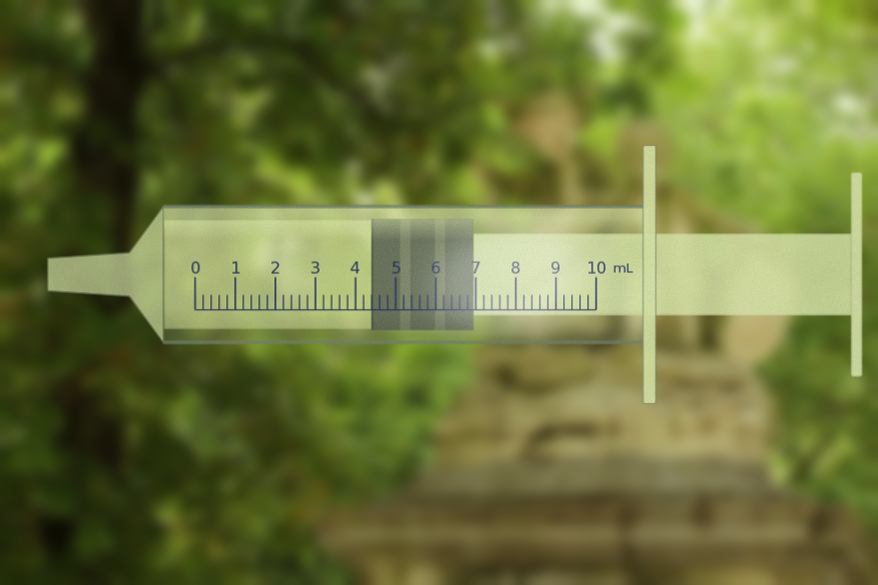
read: 4.4; mL
